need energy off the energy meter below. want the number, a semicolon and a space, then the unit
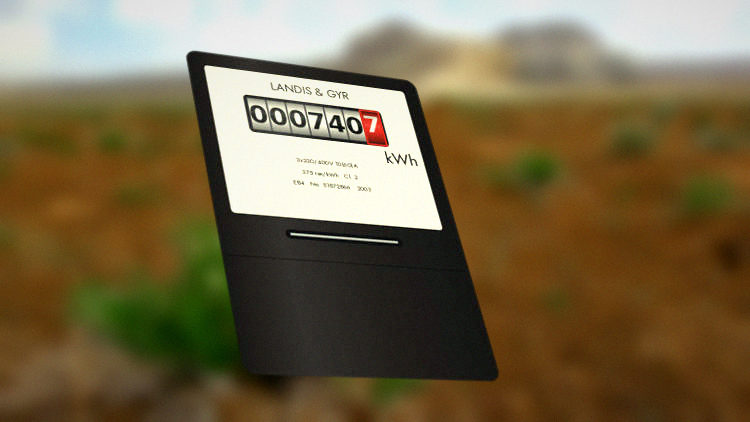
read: 740.7; kWh
